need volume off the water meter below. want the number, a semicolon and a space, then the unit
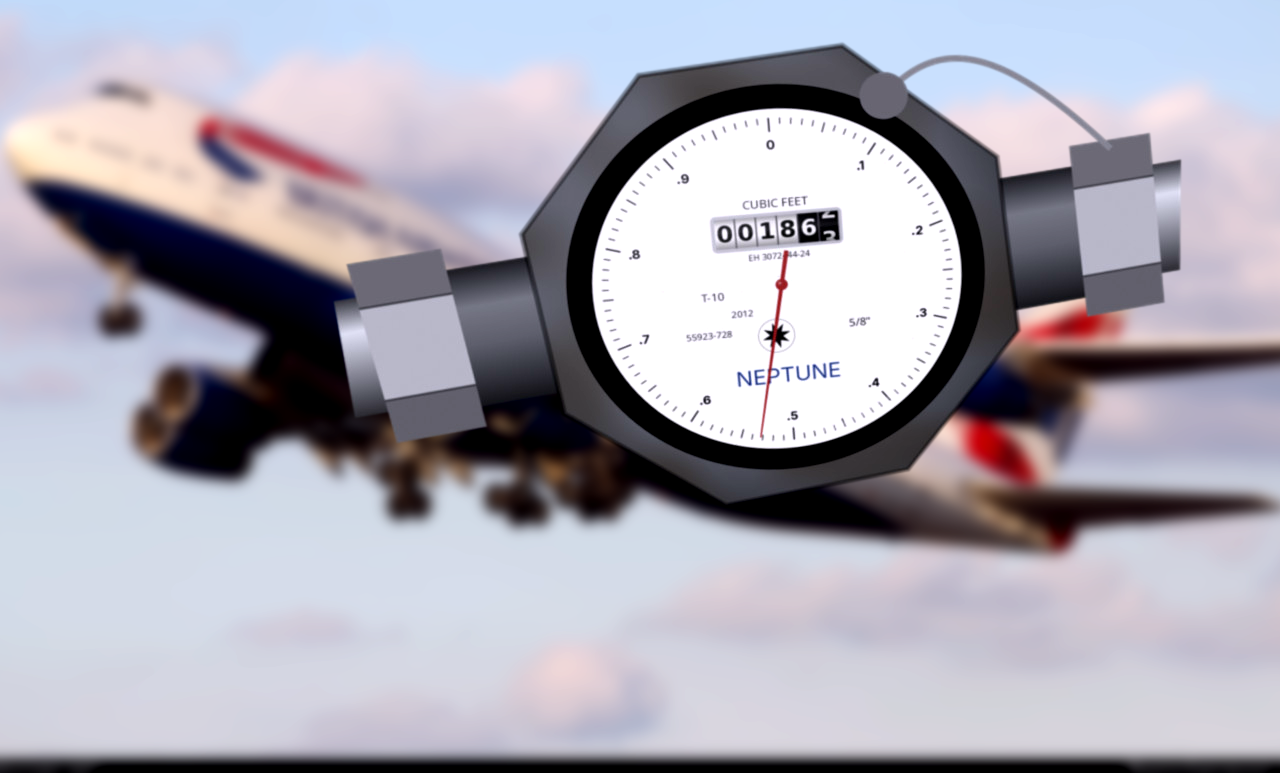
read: 1862.53; ft³
